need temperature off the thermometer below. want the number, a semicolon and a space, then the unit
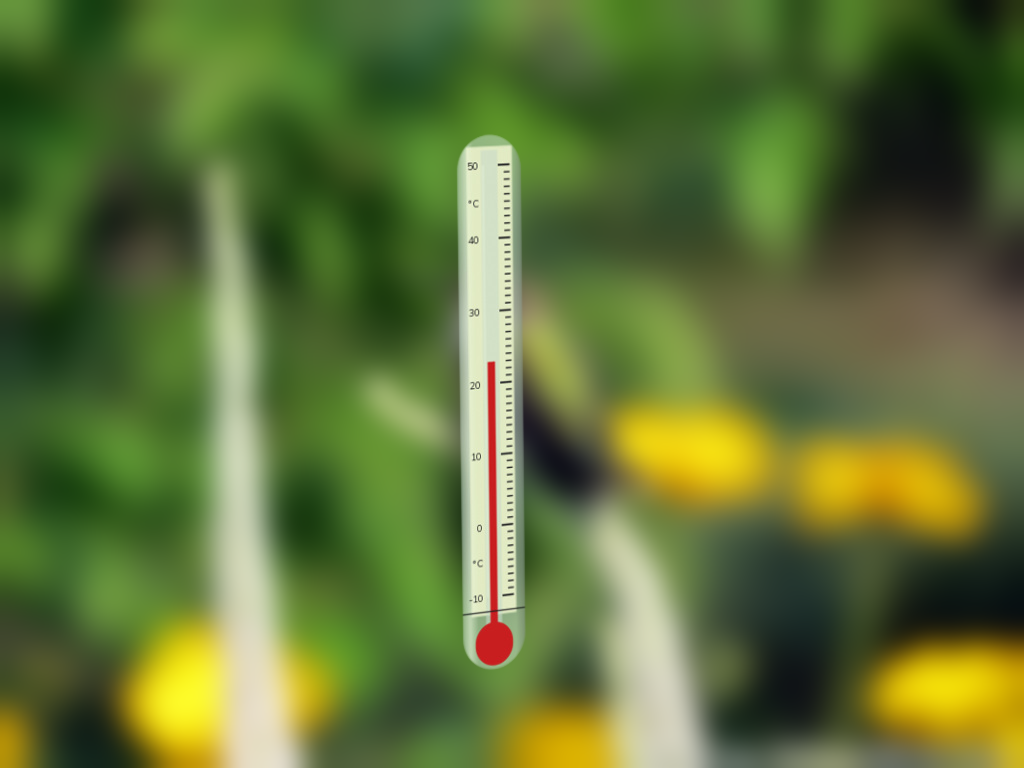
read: 23; °C
